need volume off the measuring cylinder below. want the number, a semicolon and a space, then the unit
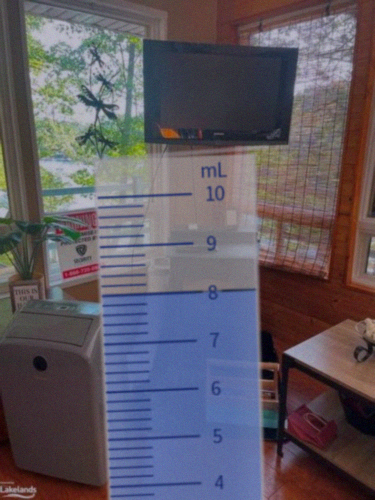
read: 8; mL
